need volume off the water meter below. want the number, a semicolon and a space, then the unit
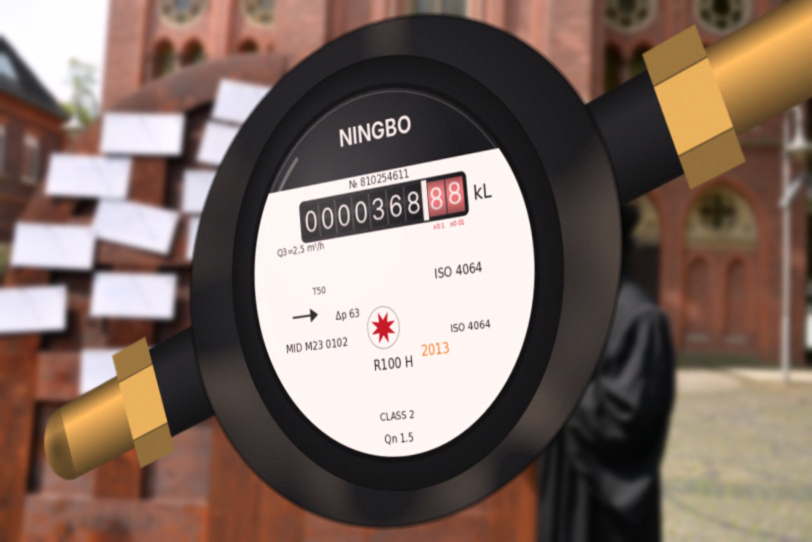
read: 368.88; kL
